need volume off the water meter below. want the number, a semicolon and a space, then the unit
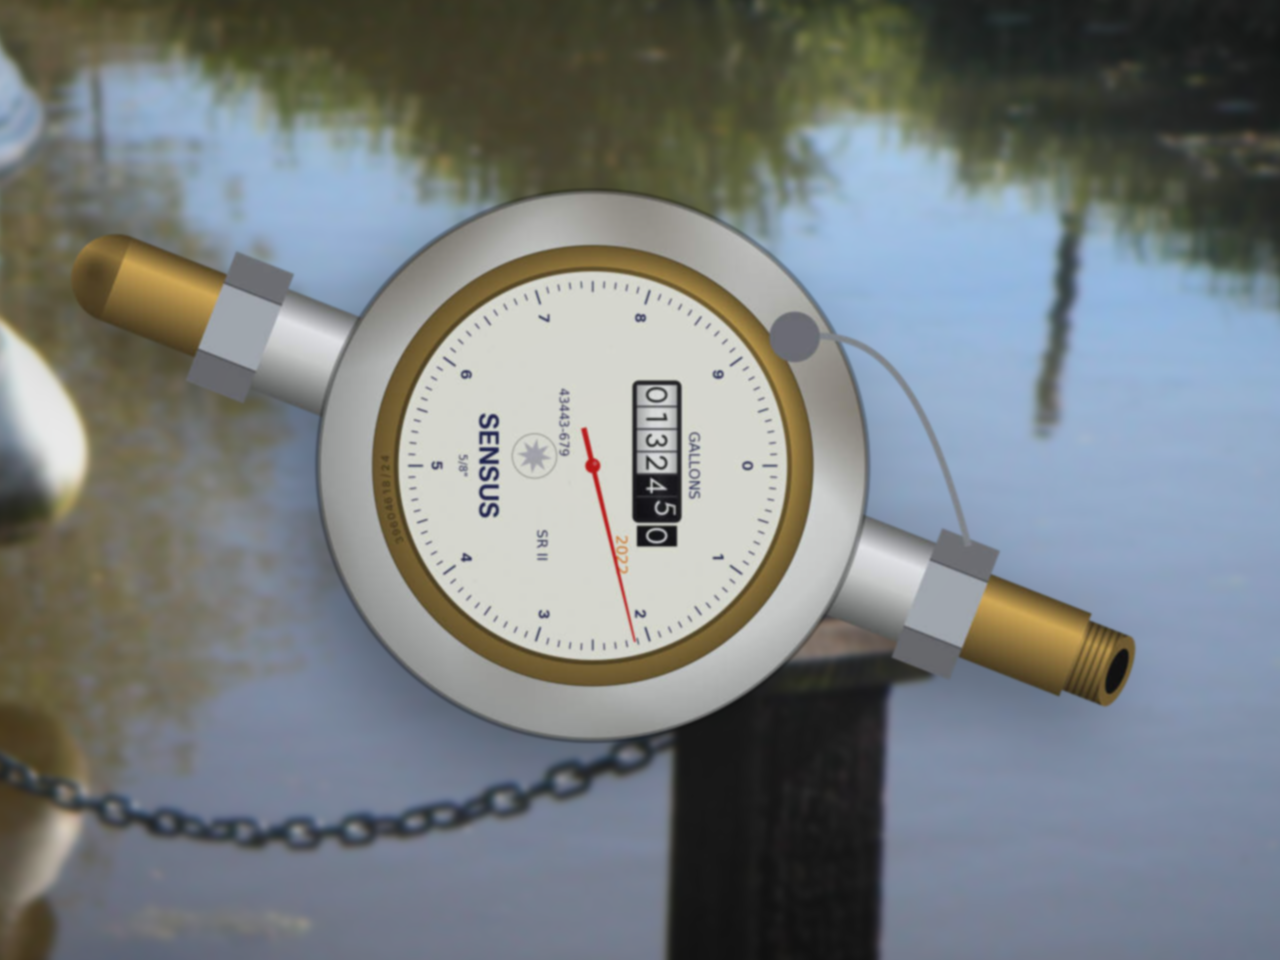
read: 132452.1; gal
